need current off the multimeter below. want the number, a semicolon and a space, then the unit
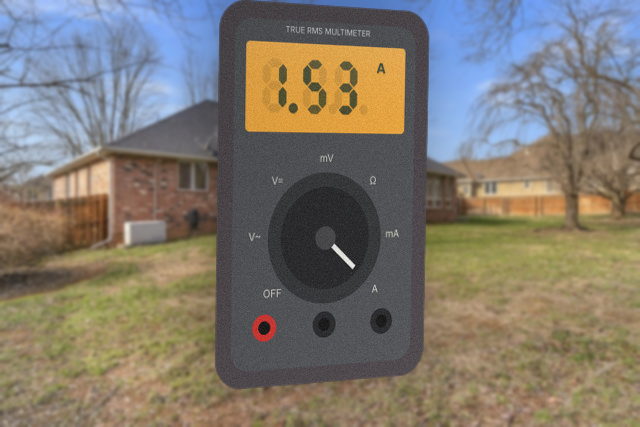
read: 1.53; A
